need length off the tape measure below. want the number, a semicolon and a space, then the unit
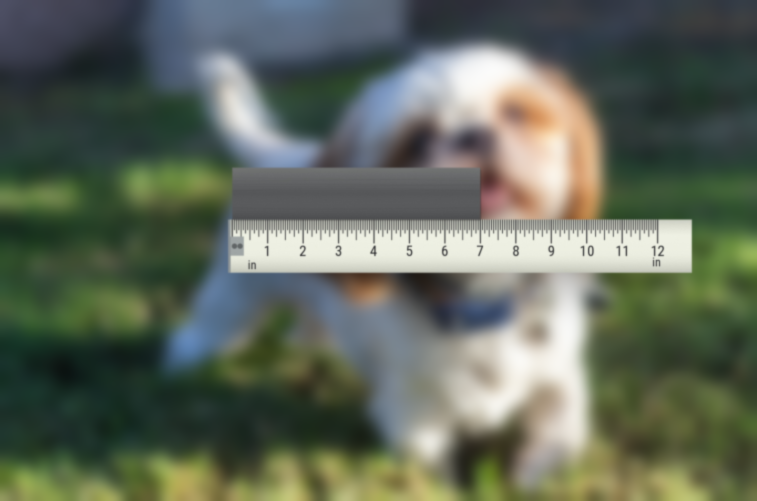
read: 7; in
